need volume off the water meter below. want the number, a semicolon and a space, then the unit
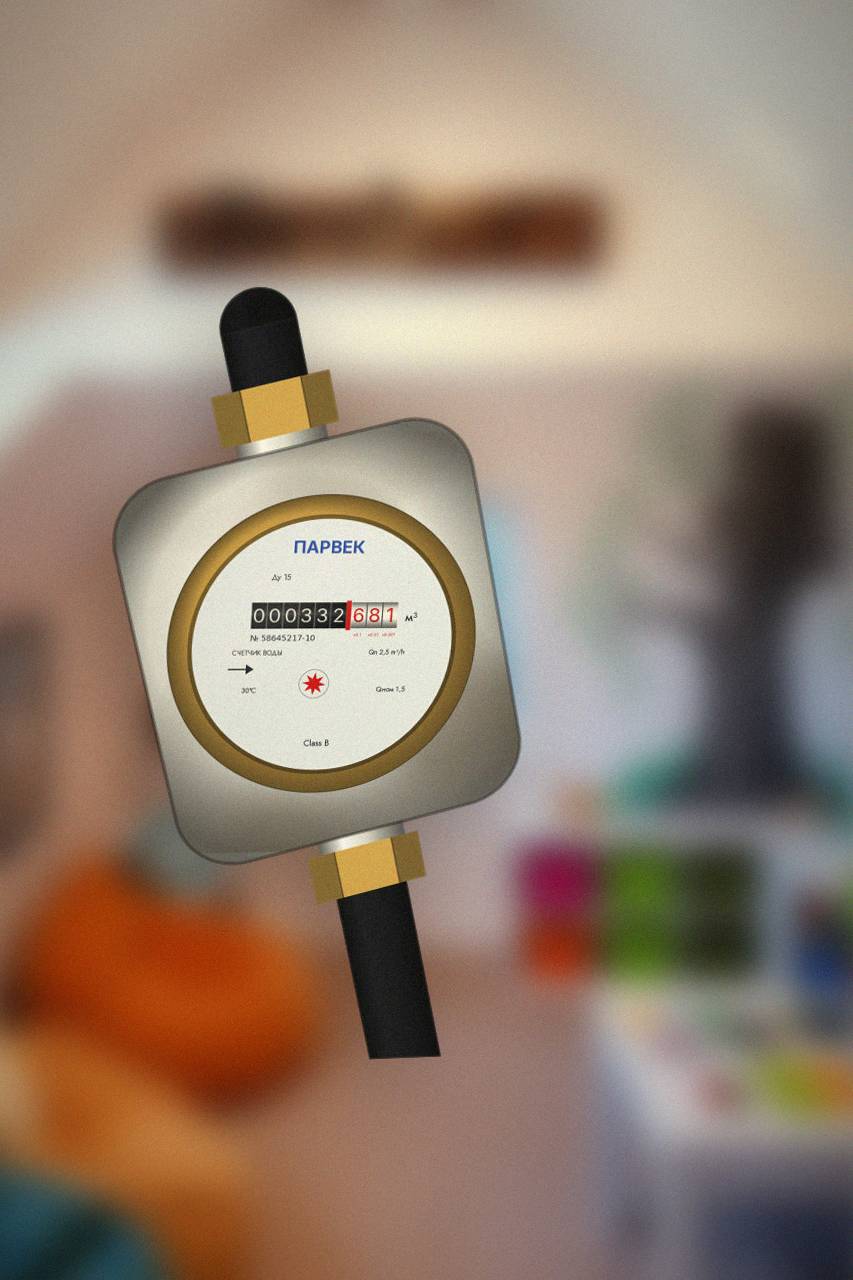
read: 332.681; m³
